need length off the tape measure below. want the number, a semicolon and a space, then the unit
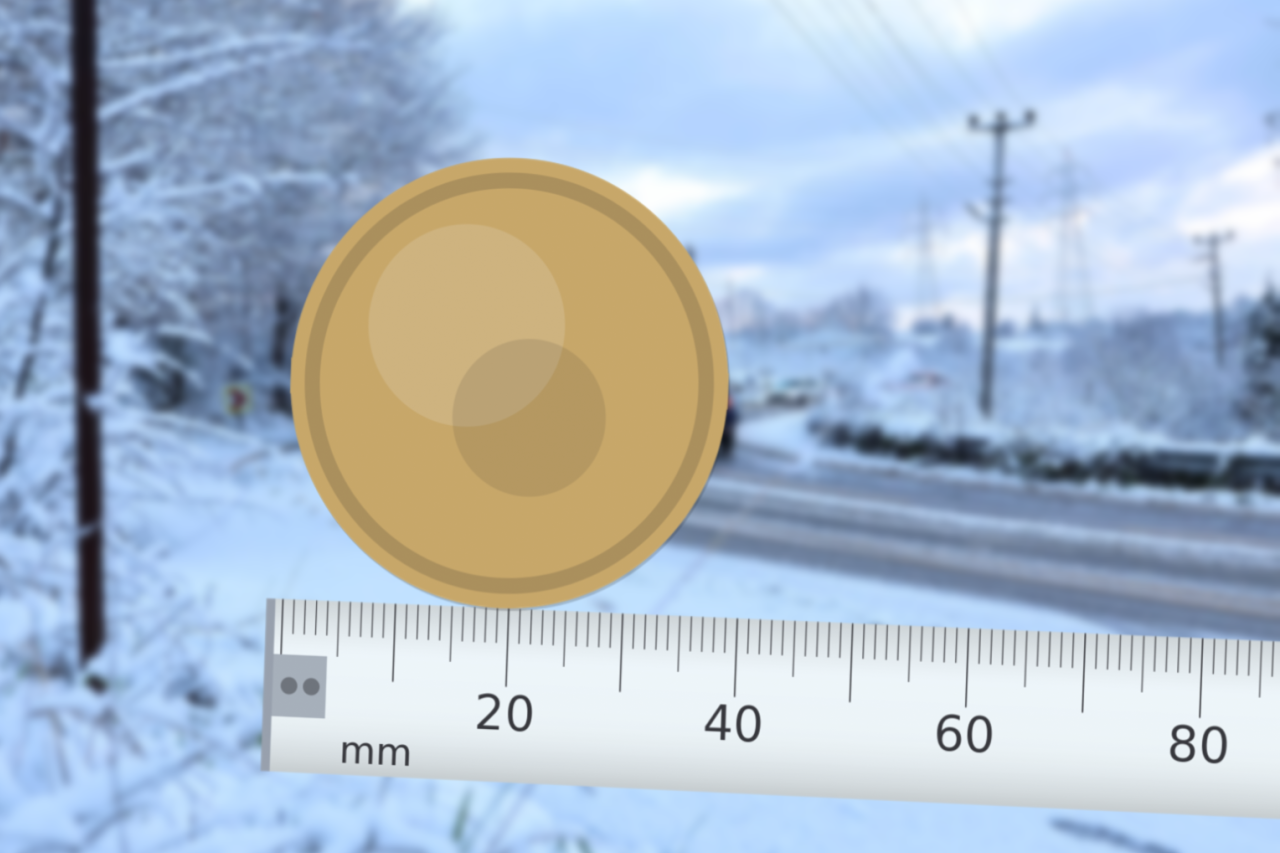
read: 38.5; mm
